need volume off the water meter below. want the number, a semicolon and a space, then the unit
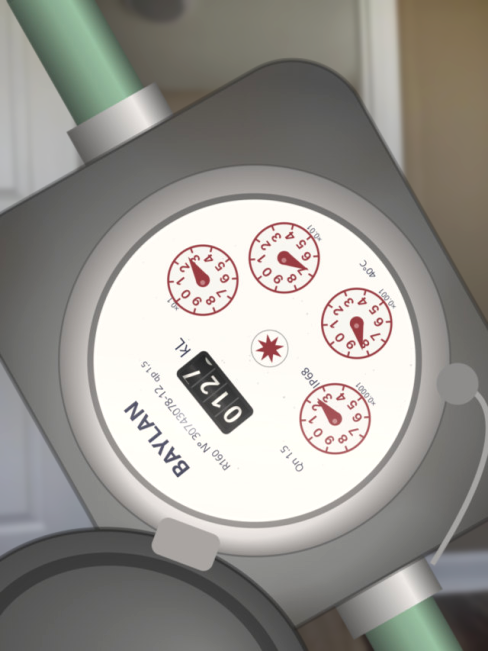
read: 127.2682; kL
